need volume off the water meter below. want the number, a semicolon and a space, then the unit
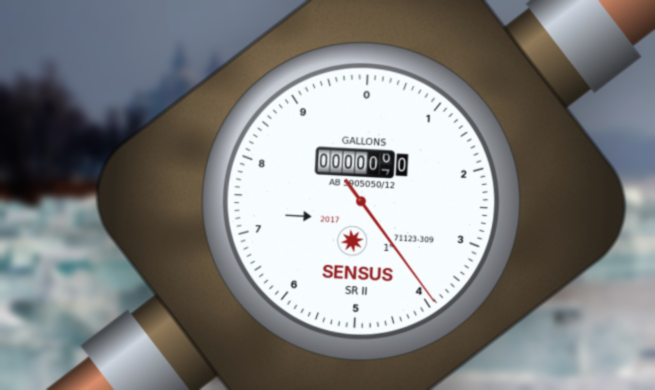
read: 63.9; gal
